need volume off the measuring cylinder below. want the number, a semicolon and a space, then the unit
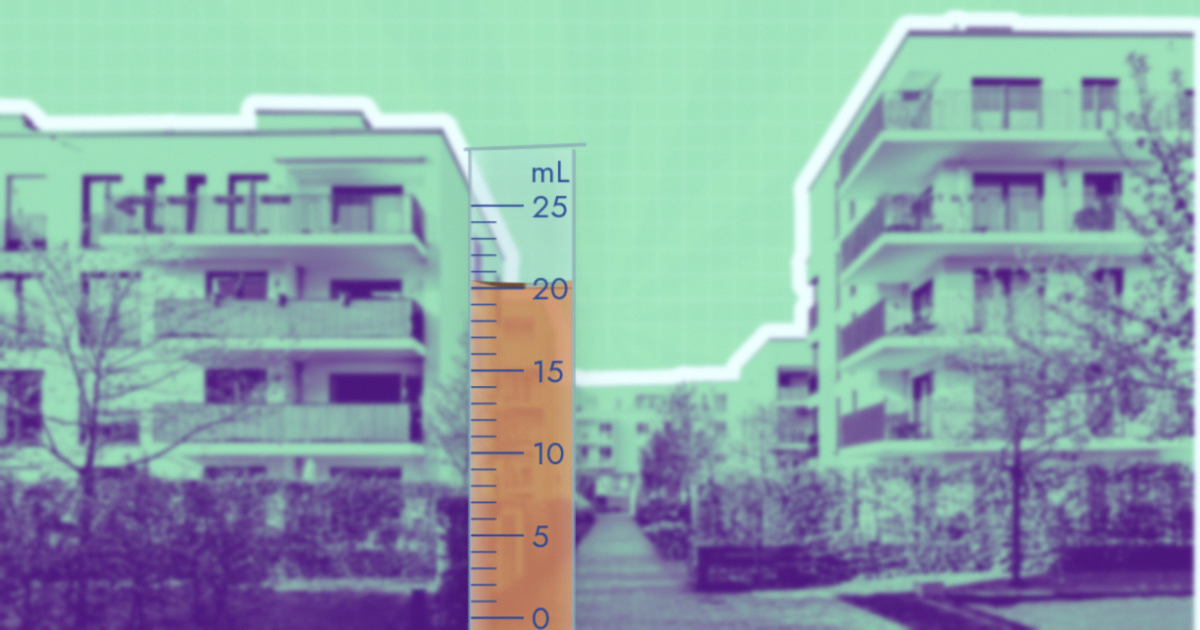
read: 20; mL
